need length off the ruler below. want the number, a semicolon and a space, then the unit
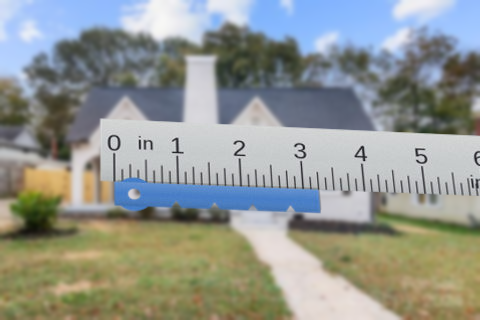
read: 3.25; in
